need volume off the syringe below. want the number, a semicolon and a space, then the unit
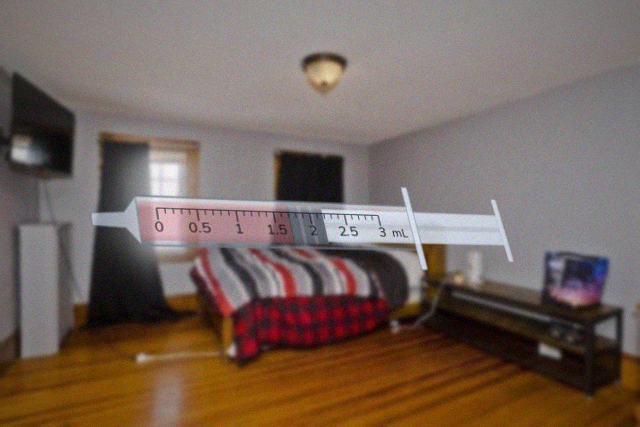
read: 1.7; mL
